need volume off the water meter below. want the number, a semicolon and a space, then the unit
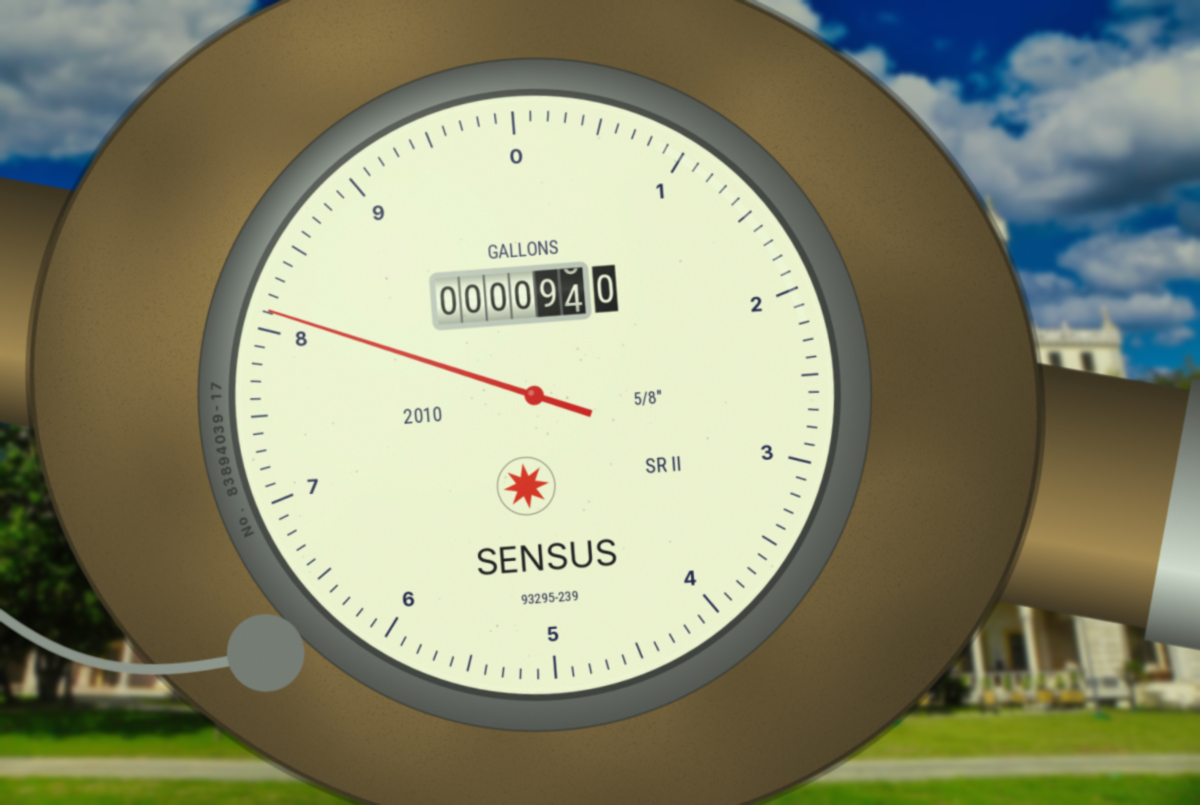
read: 938.1; gal
